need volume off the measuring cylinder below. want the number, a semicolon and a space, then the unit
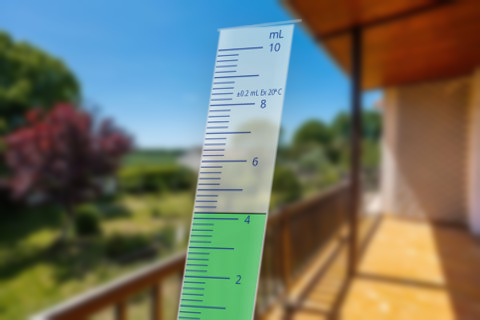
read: 4.2; mL
